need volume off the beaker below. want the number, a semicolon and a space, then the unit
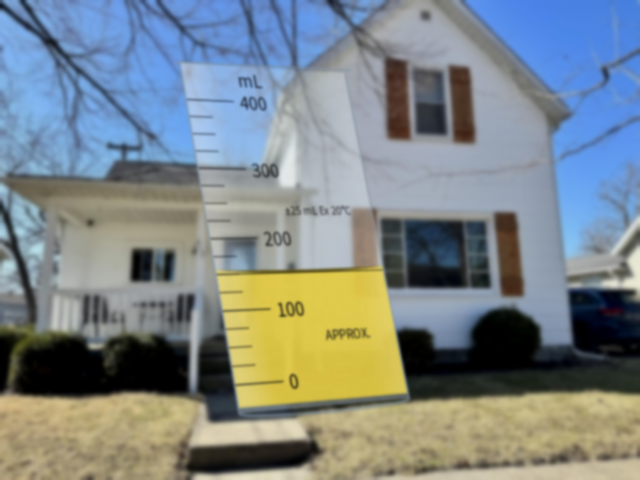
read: 150; mL
